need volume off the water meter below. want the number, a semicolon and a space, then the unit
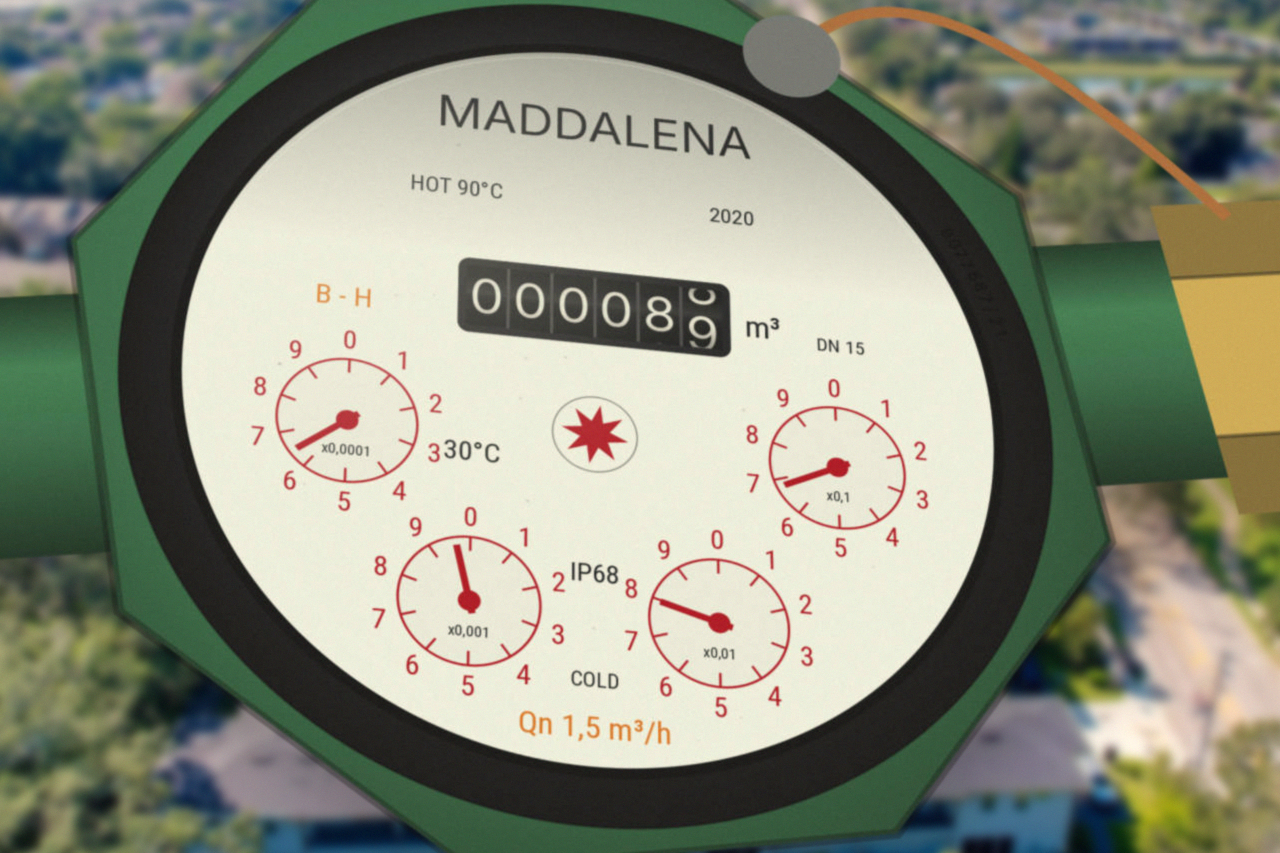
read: 88.6796; m³
